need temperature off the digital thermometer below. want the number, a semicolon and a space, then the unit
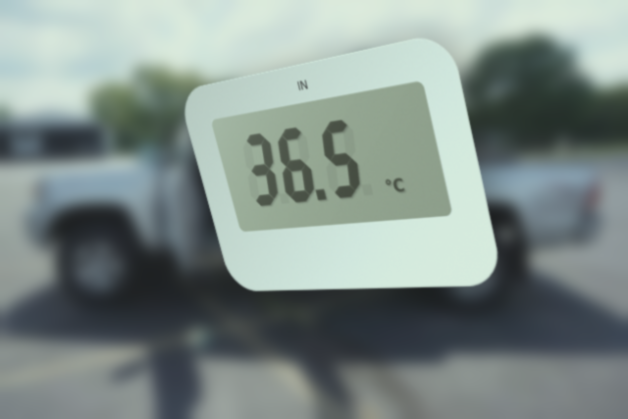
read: 36.5; °C
